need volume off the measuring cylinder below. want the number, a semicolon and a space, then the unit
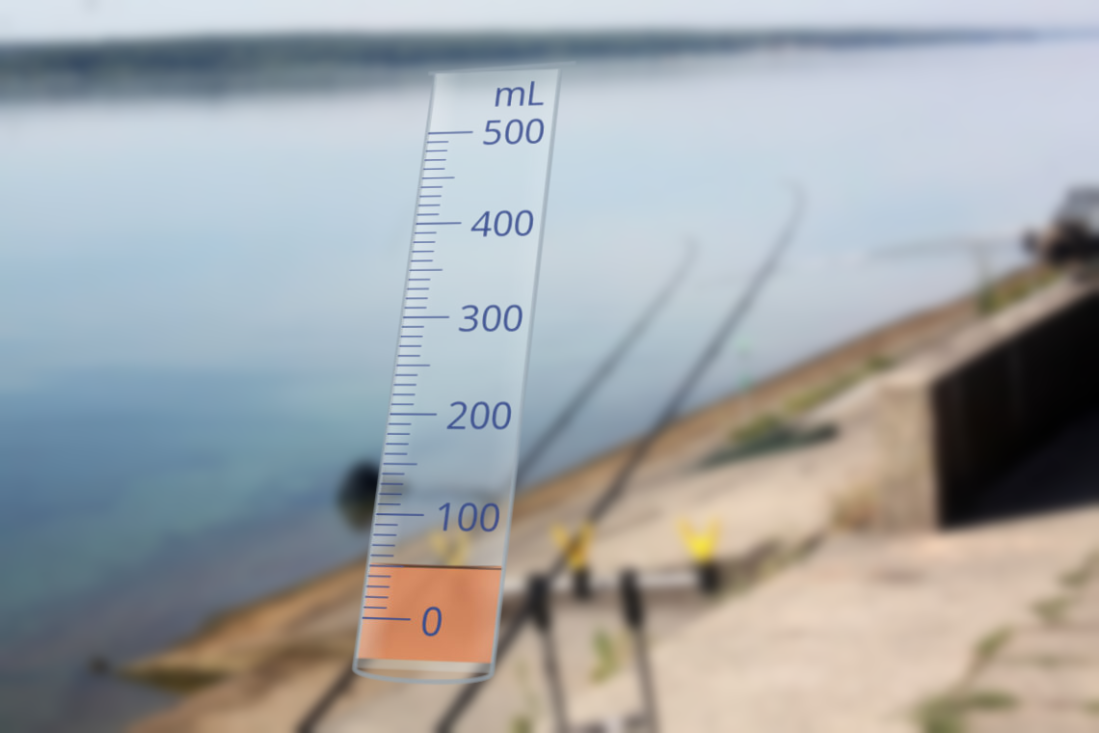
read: 50; mL
